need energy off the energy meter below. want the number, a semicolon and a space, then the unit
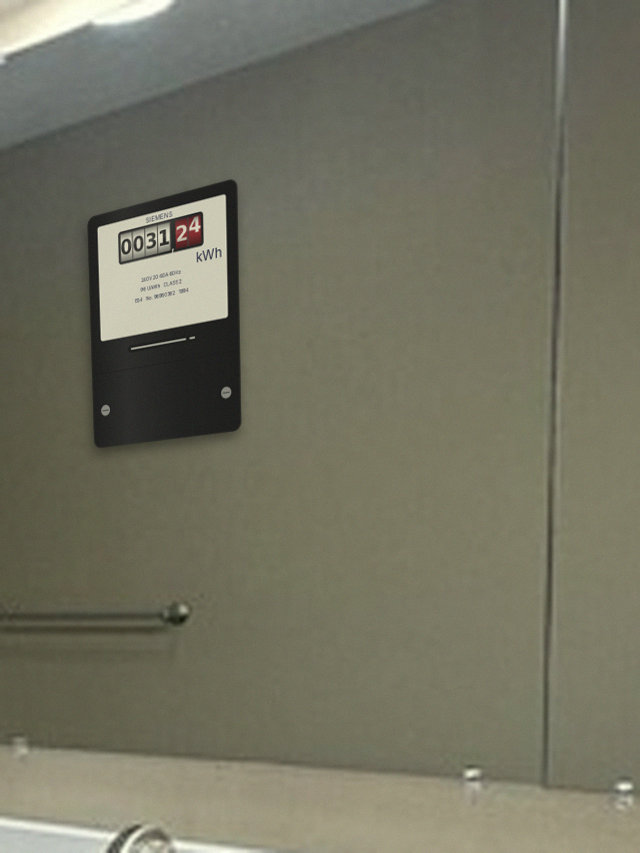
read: 31.24; kWh
